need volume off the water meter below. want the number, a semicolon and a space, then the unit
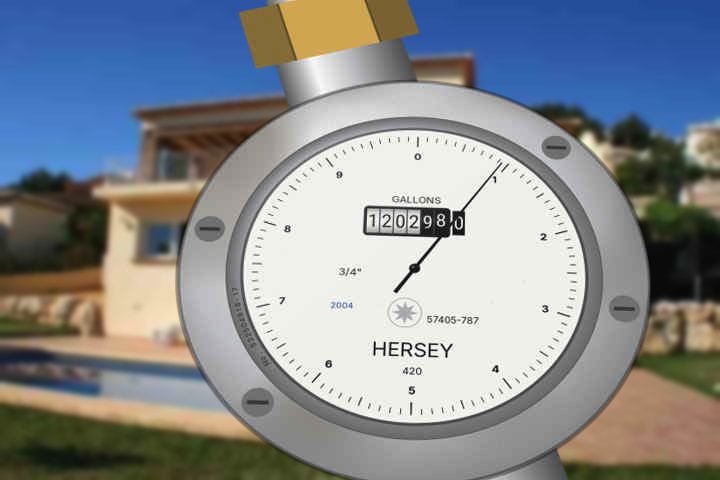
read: 1202980.9; gal
